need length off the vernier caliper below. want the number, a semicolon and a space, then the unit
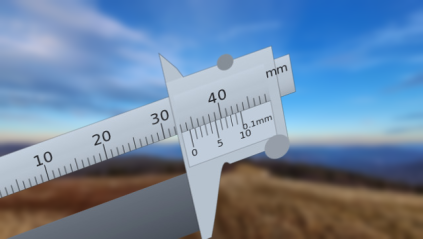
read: 34.4; mm
